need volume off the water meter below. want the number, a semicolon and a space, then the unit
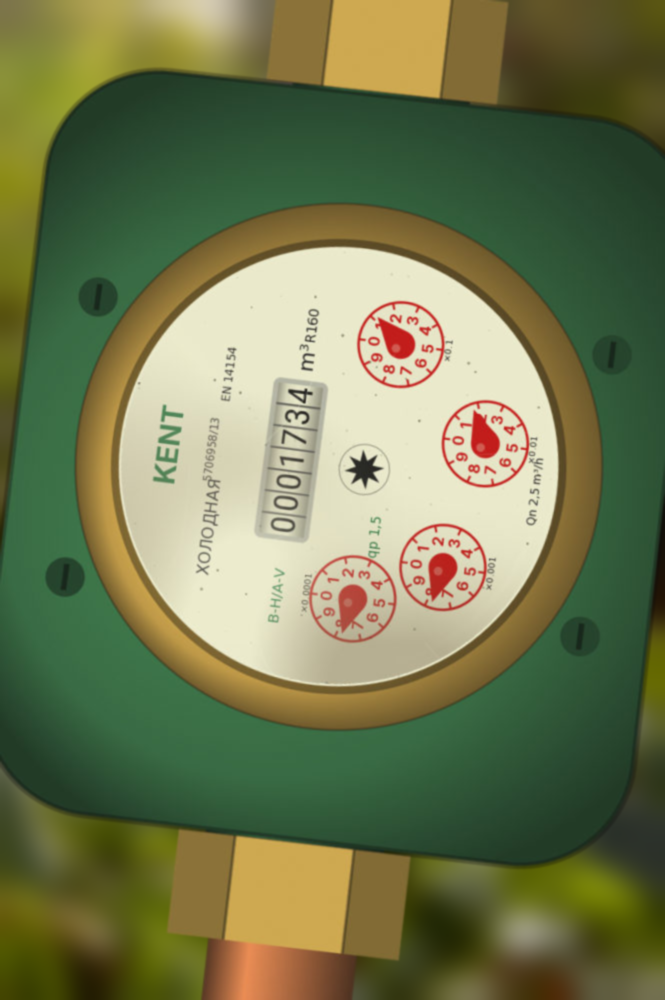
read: 1734.1177; m³
